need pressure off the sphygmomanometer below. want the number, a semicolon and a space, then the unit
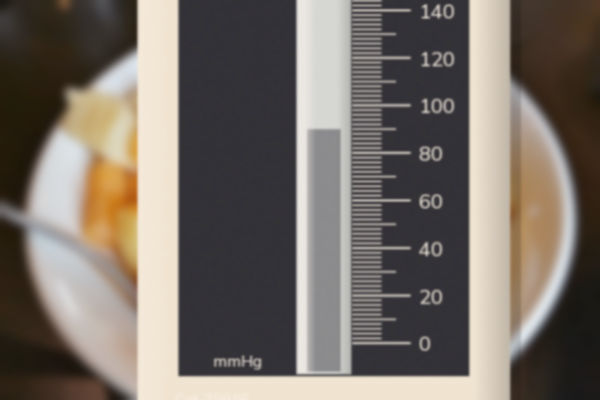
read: 90; mmHg
